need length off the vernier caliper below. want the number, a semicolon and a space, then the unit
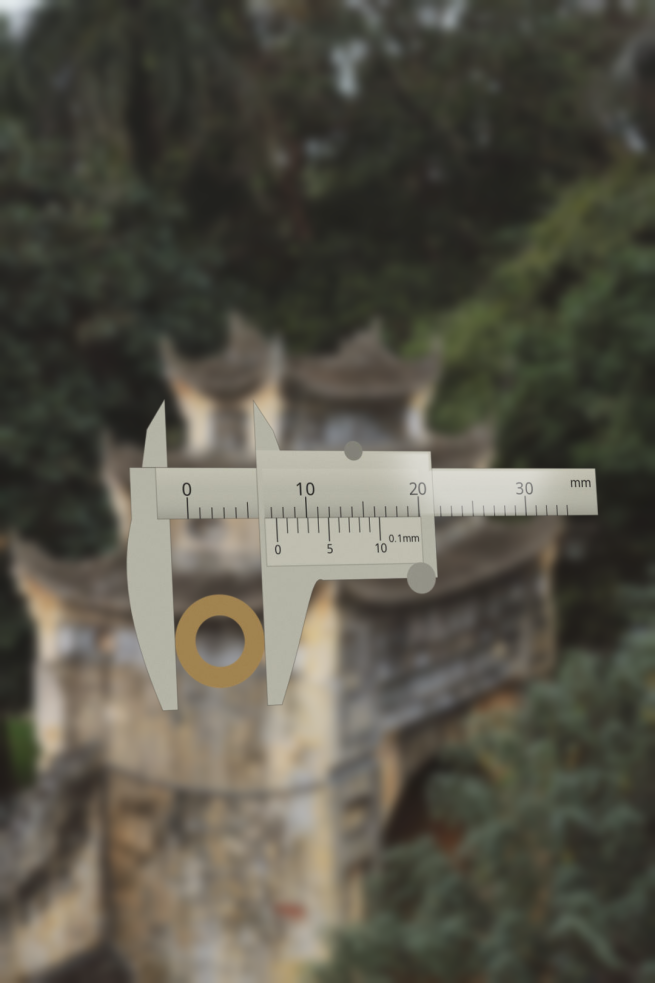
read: 7.4; mm
